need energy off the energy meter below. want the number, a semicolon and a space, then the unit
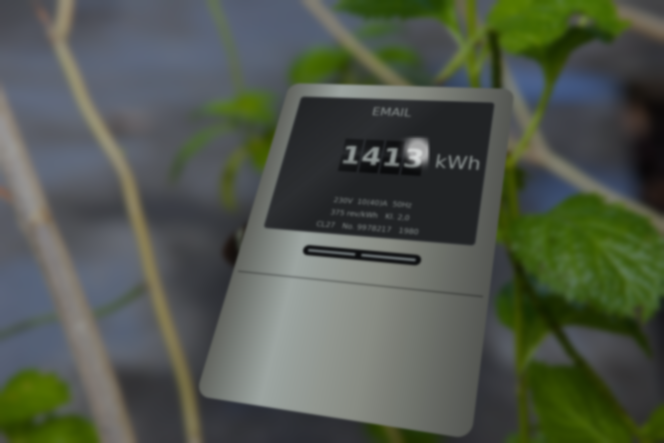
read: 1413; kWh
